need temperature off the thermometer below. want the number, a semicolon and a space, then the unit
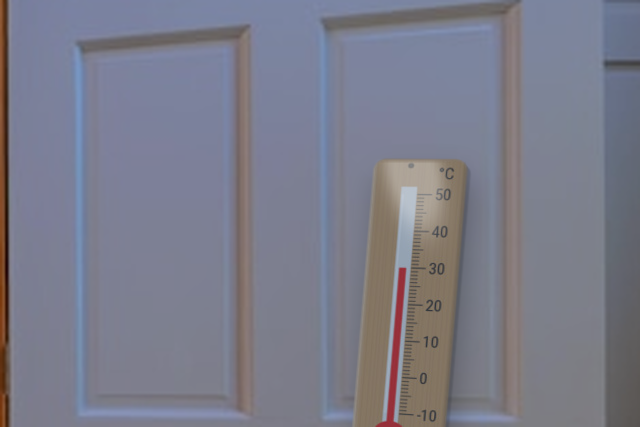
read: 30; °C
